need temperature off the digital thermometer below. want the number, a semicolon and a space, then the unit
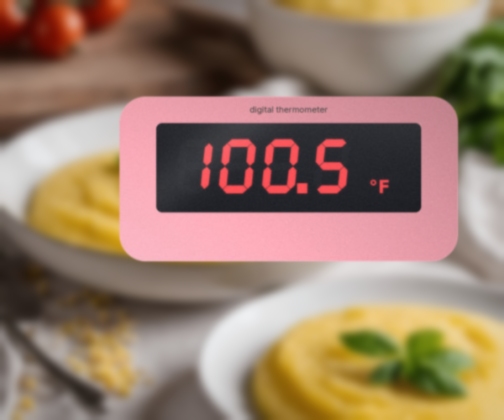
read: 100.5; °F
